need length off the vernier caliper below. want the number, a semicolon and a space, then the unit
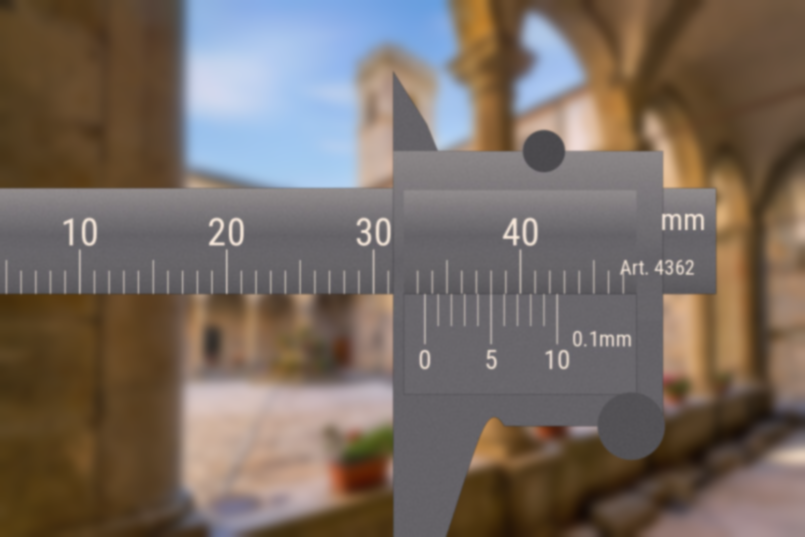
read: 33.5; mm
